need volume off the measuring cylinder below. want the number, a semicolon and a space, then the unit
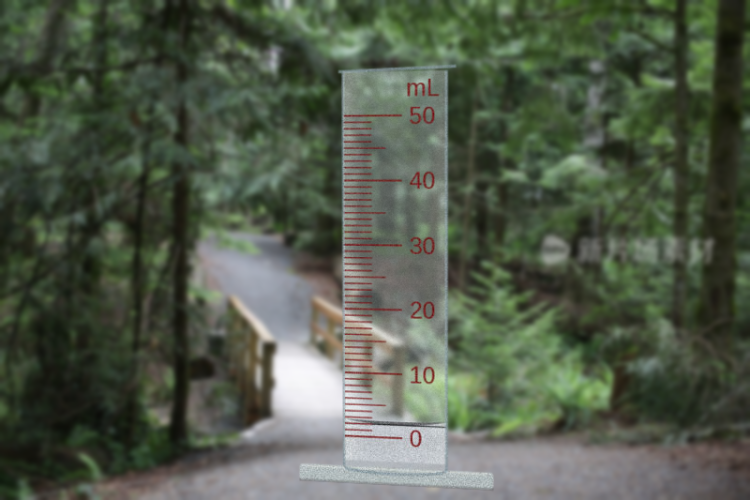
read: 2; mL
